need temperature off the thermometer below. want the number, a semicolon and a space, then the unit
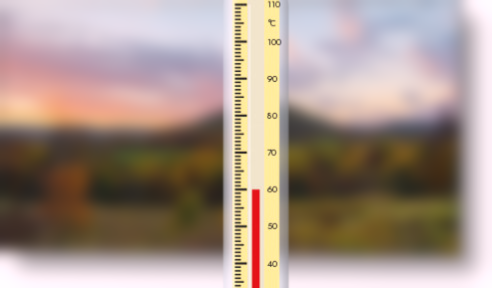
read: 60; °C
